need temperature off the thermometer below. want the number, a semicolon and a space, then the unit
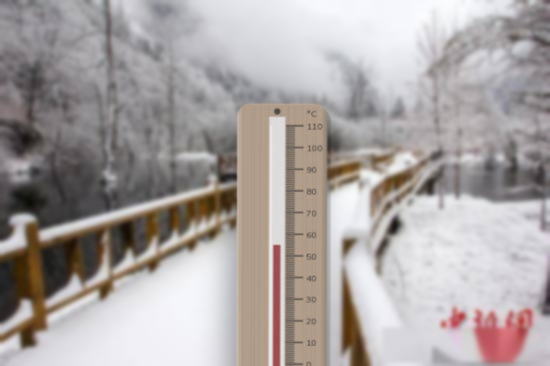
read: 55; °C
